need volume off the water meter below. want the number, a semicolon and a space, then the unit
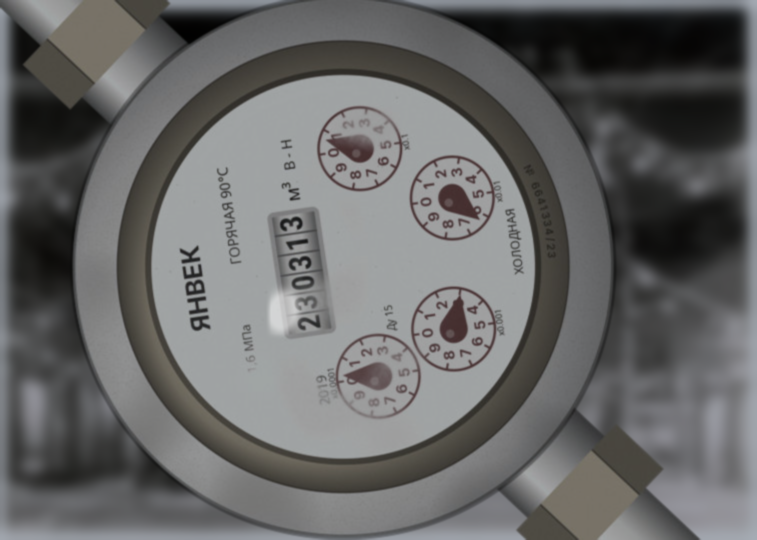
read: 230313.0630; m³
